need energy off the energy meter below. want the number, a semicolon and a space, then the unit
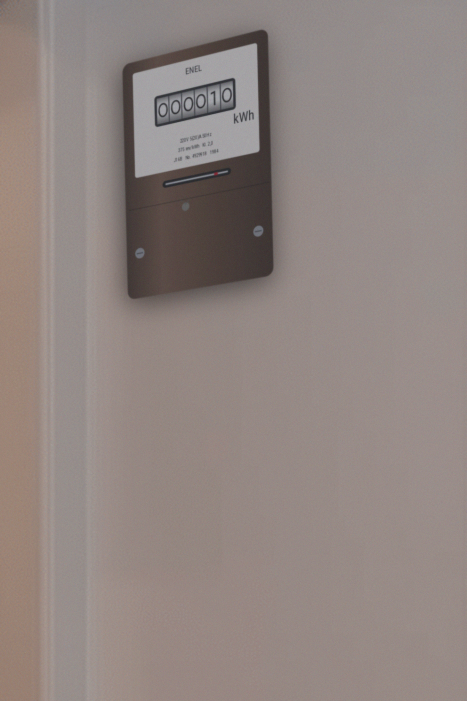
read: 10; kWh
